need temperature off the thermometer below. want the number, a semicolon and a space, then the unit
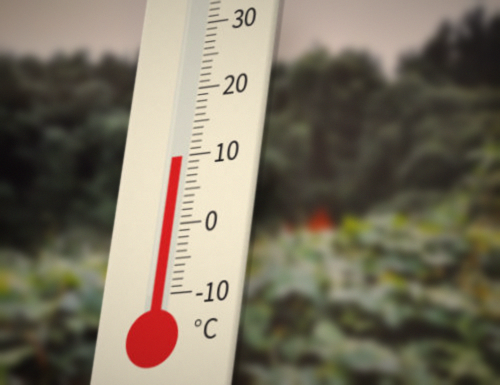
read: 10; °C
